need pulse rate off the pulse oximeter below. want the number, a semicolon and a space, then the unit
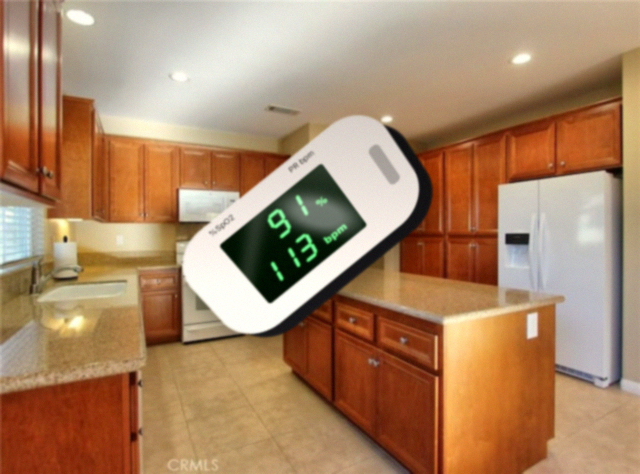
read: 113; bpm
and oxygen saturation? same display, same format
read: 91; %
